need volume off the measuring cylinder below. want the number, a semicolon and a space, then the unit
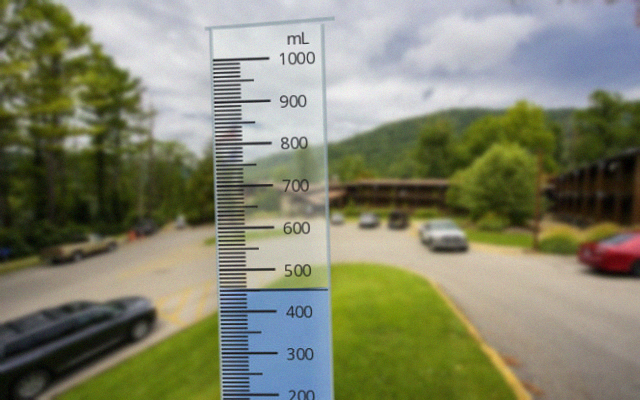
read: 450; mL
